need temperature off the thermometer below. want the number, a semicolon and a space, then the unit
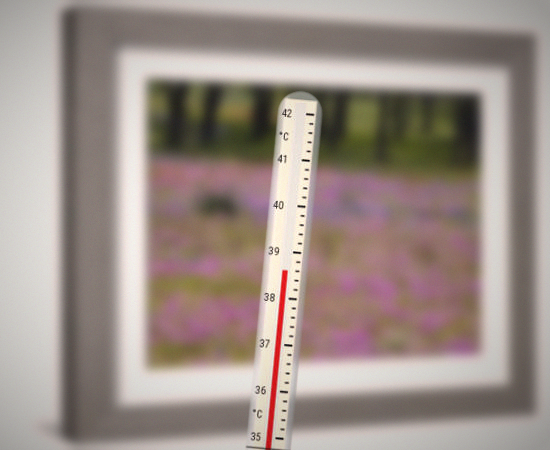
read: 38.6; °C
